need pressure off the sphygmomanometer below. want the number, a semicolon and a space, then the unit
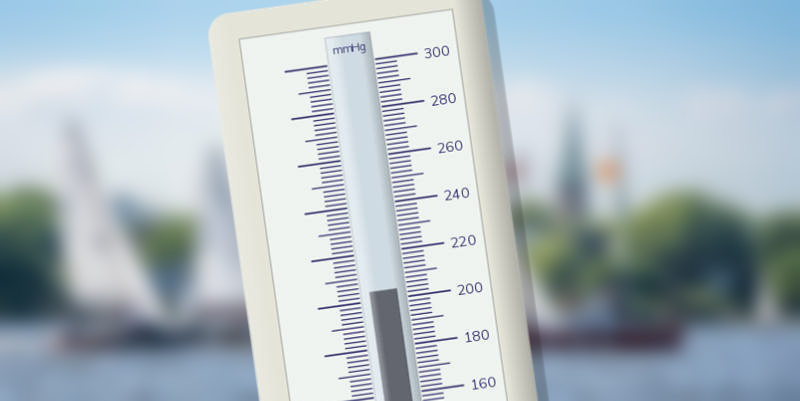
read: 204; mmHg
